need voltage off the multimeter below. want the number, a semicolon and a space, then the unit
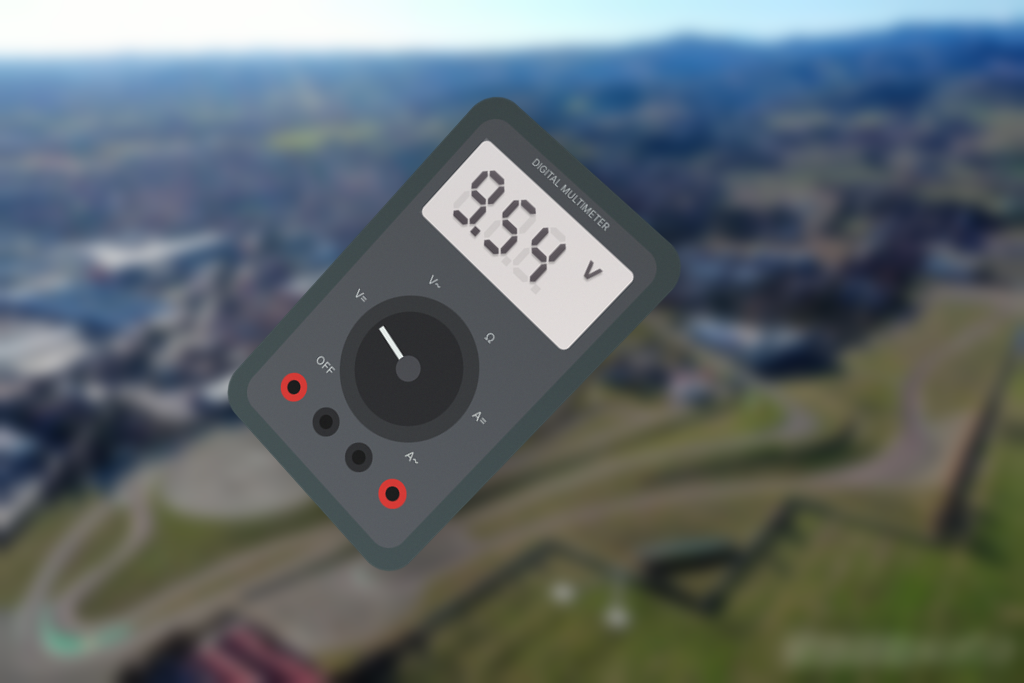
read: 9.54; V
